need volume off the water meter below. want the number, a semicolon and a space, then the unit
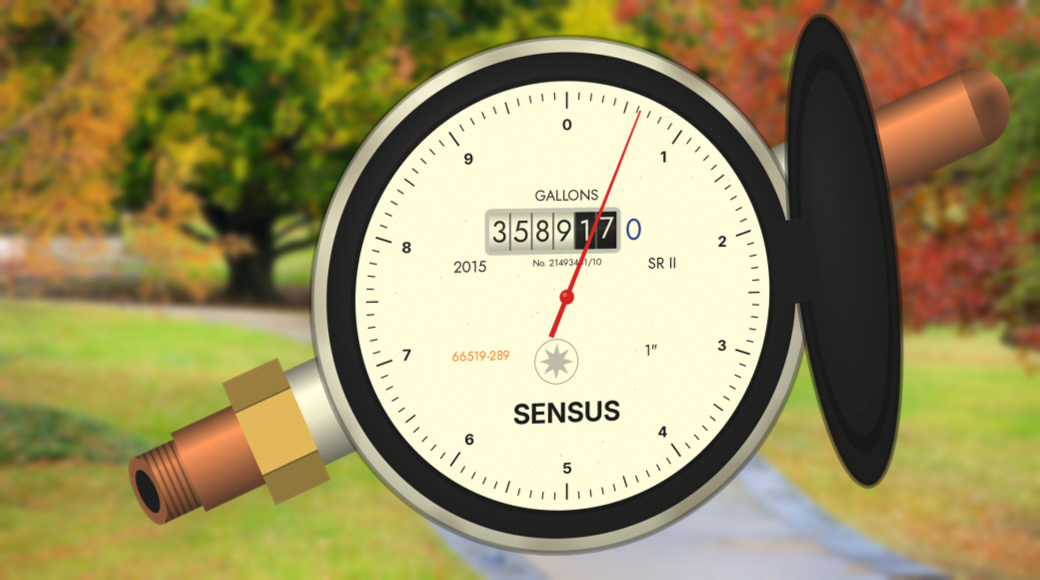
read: 3589170.6; gal
